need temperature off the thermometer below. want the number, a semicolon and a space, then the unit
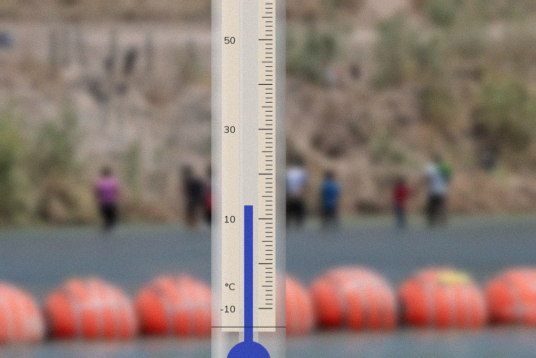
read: 13; °C
